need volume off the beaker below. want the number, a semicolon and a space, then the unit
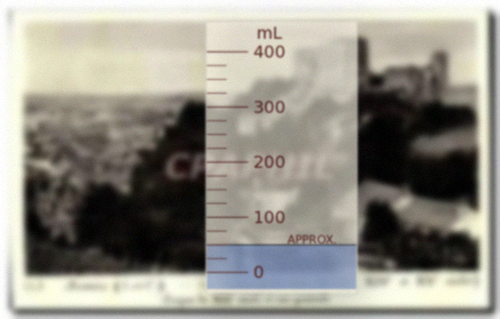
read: 50; mL
